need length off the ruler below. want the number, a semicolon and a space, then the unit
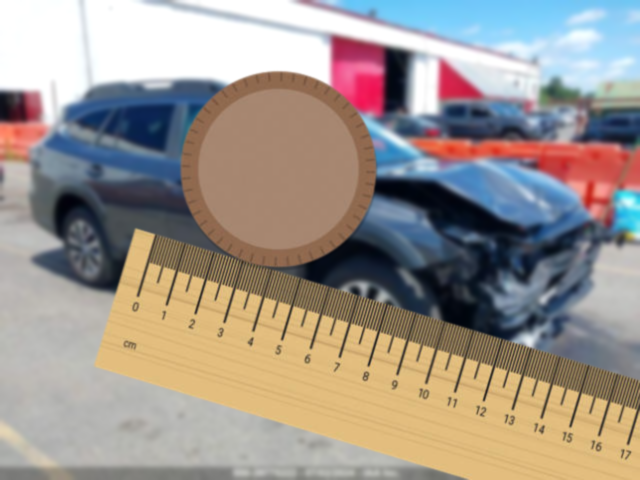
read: 6.5; cm
